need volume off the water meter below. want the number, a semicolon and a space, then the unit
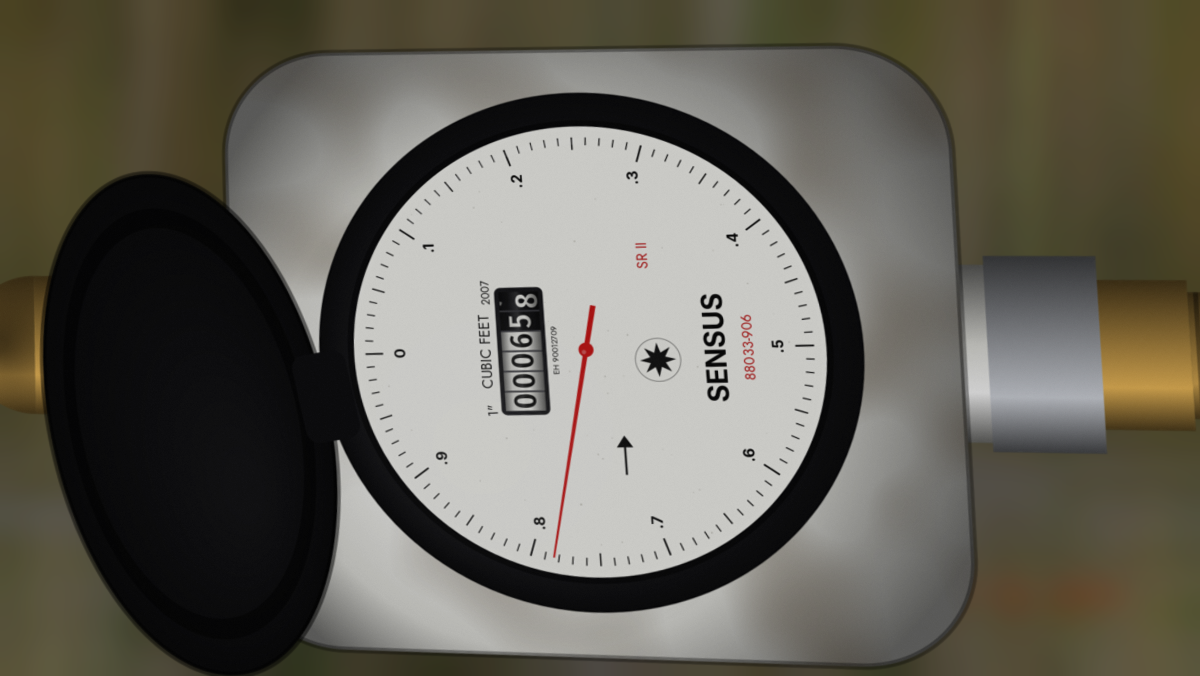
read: 657.78; ft³
